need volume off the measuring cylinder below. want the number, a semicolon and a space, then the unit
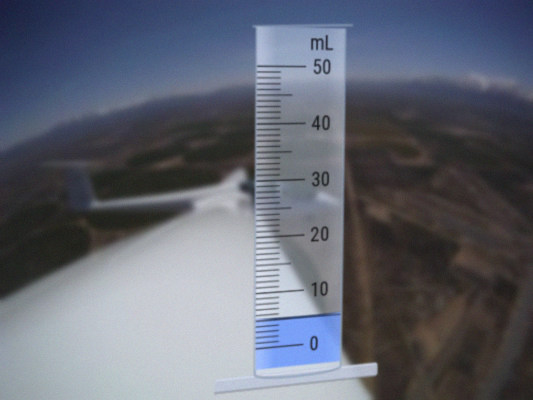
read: 5; mL
